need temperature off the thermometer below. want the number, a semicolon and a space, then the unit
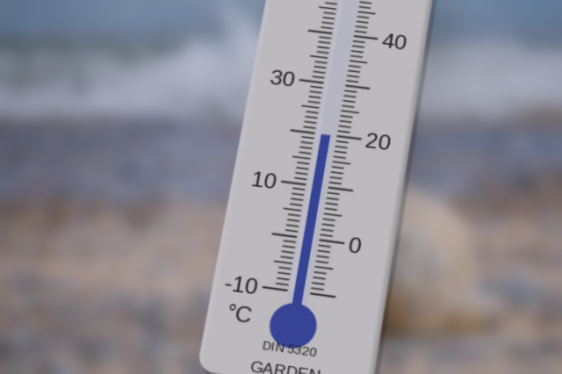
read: 20; °C
